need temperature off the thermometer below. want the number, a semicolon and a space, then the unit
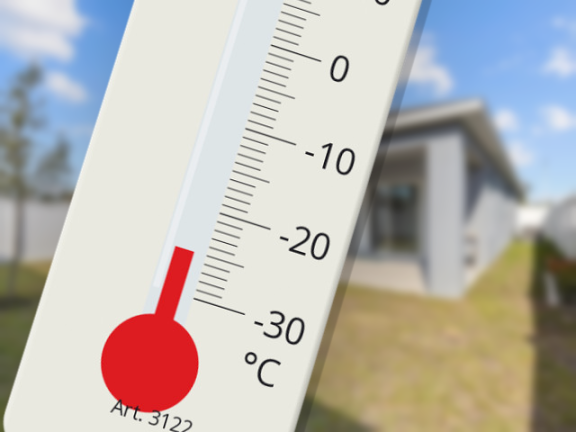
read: -25; °C
